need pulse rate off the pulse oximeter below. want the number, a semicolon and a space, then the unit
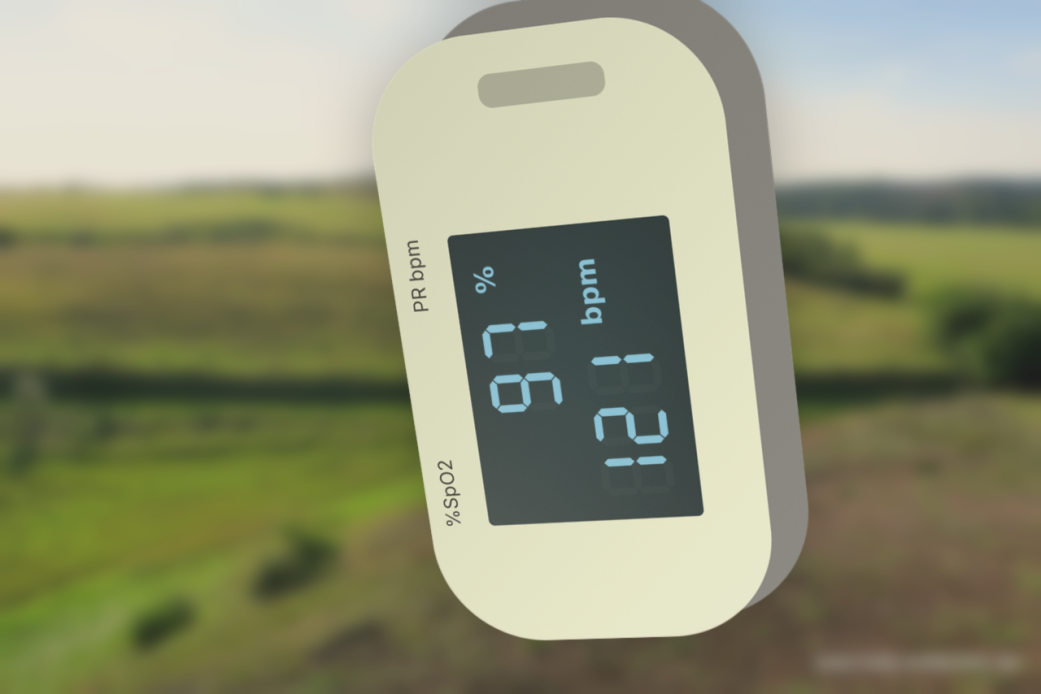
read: 121; bpm
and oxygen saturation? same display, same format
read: 97; %
